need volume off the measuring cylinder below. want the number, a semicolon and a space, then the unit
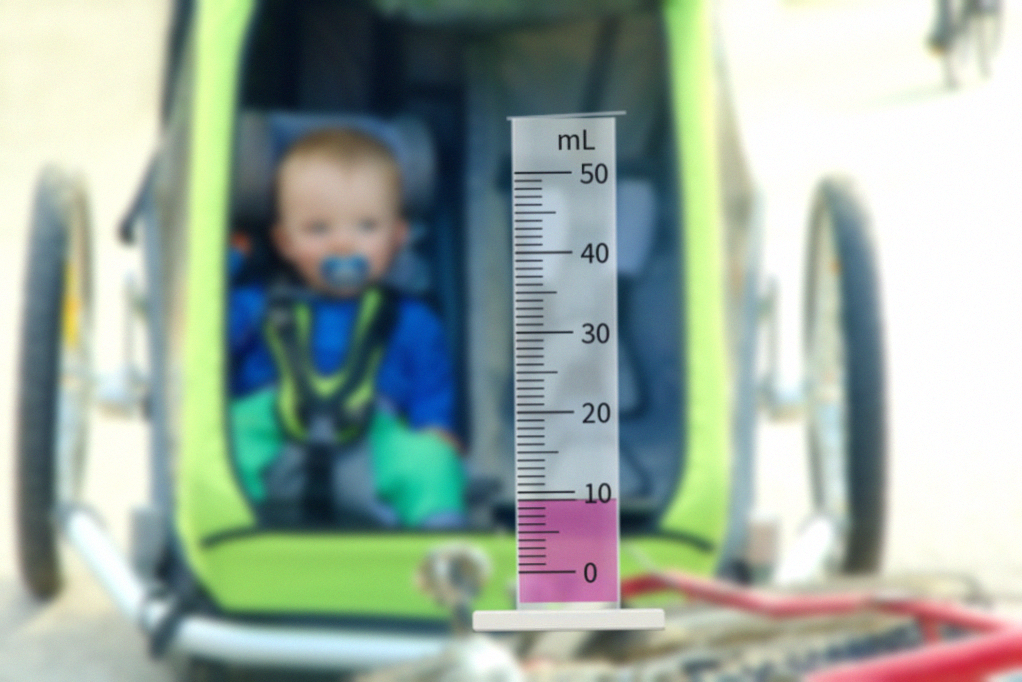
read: 9; mL
